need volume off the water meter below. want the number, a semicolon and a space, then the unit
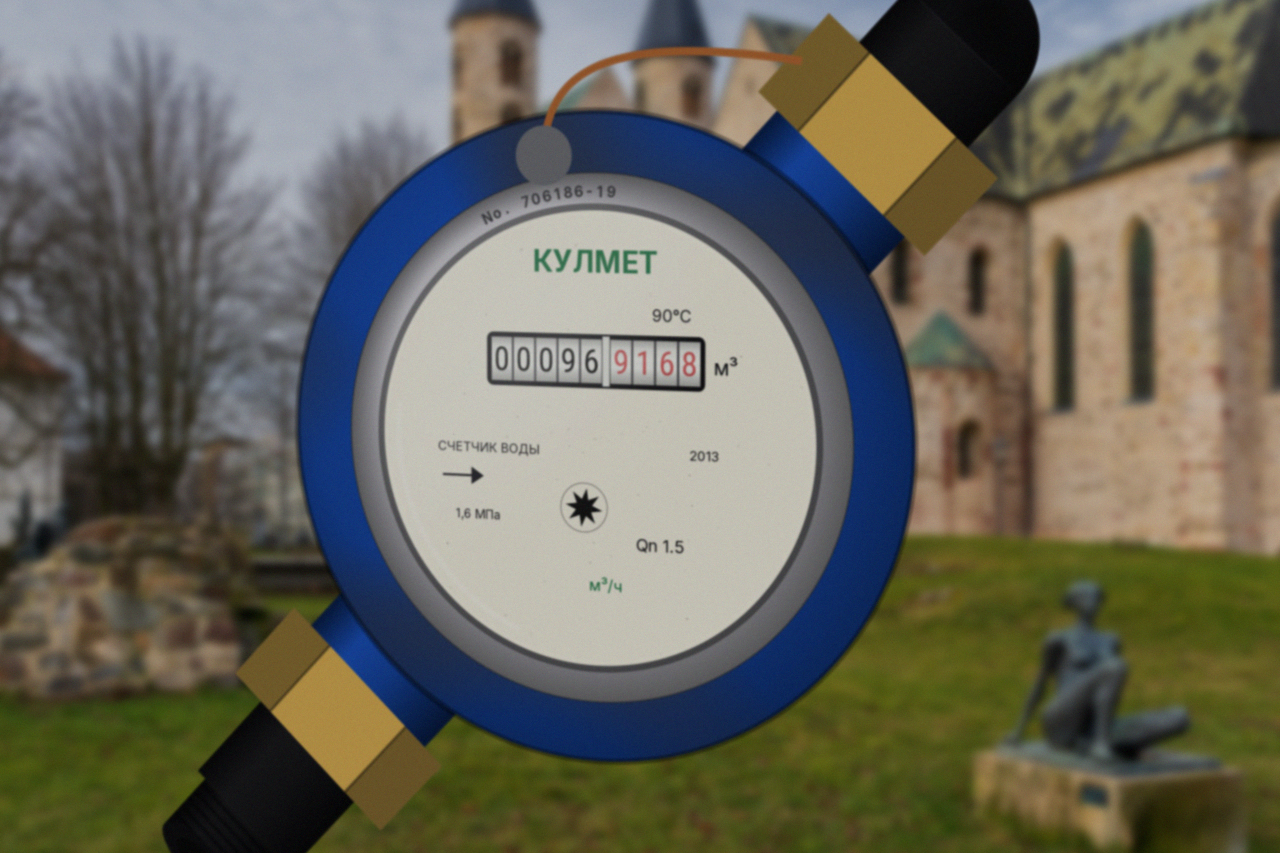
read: 96.9168; m³
